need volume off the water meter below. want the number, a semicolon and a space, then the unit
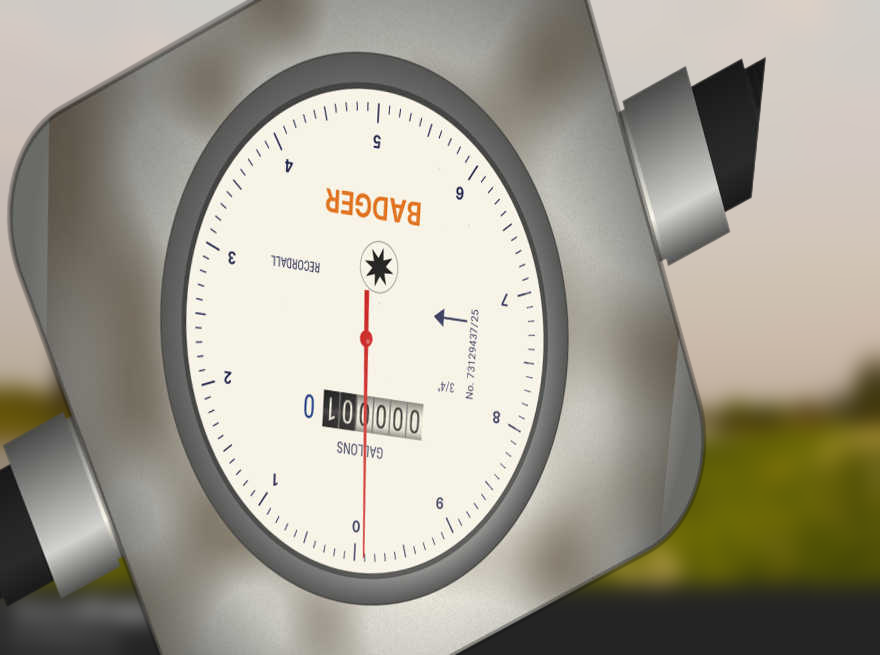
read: 9.9; gal
